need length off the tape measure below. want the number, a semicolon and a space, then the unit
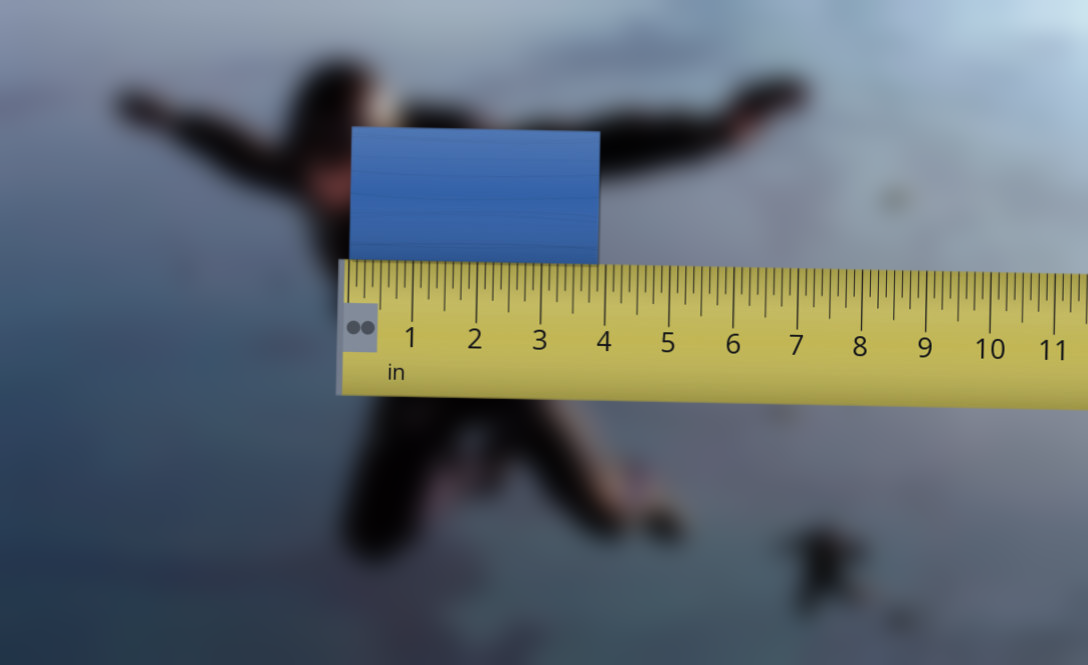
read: 3.875; in
